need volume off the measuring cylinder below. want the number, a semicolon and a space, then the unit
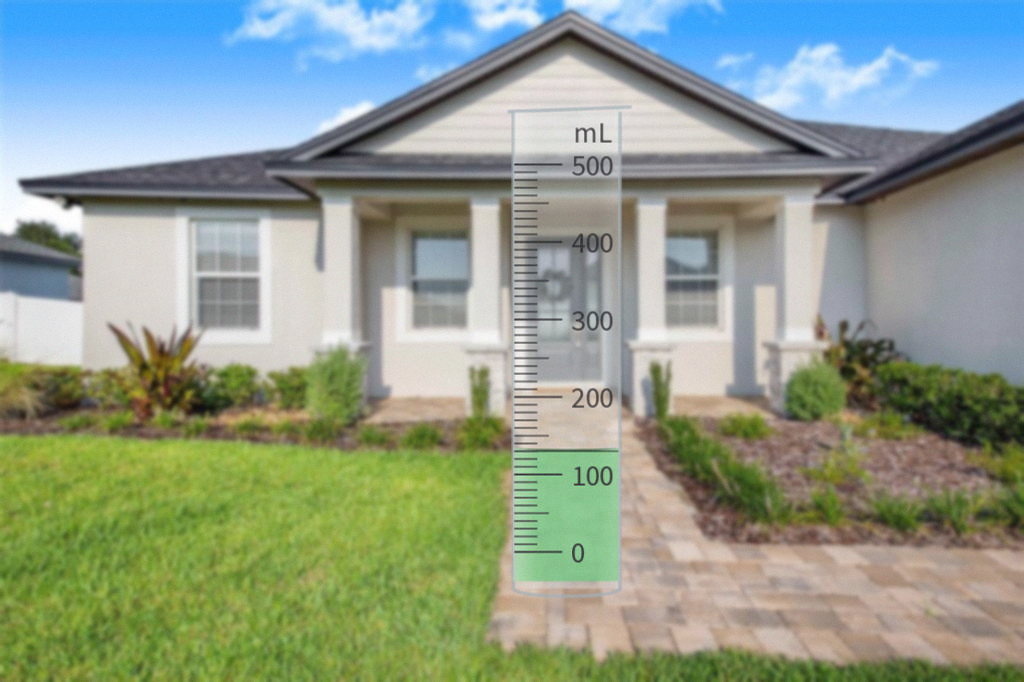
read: 130; mL
